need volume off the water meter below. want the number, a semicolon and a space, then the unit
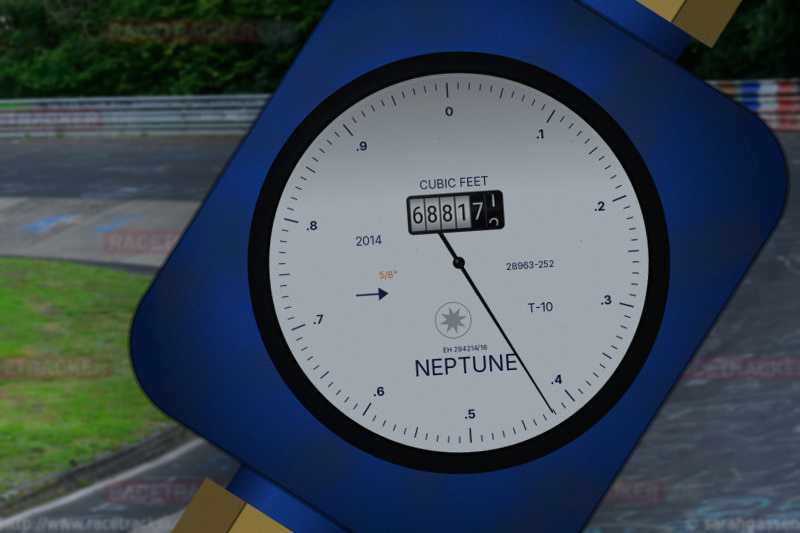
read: 688171.42; ft³
